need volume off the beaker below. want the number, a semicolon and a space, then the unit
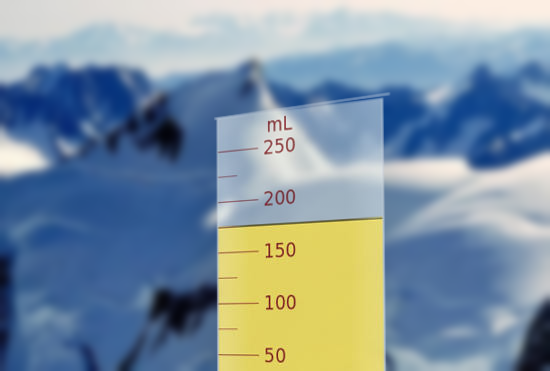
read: 175; mL
